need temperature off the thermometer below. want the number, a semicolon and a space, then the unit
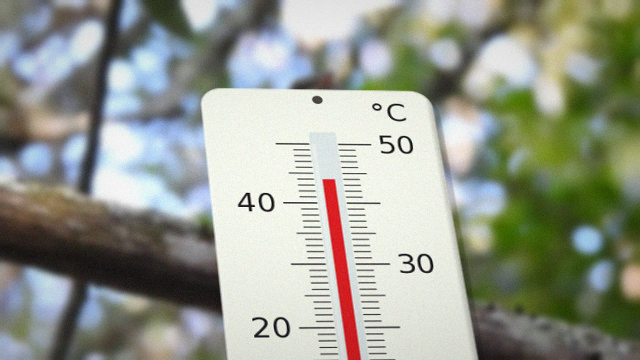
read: 44; °C
